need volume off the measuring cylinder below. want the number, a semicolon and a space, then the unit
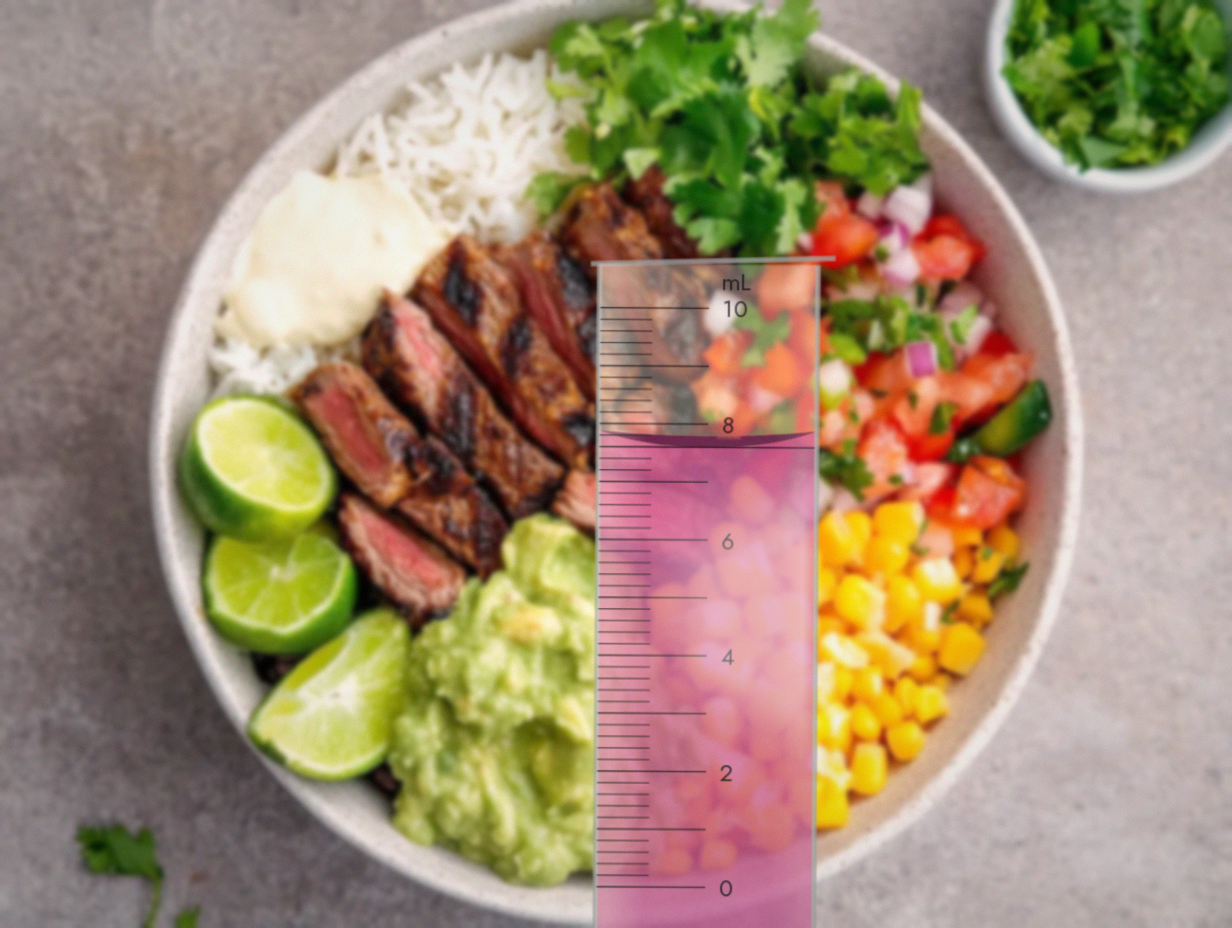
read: 7.6; mL
